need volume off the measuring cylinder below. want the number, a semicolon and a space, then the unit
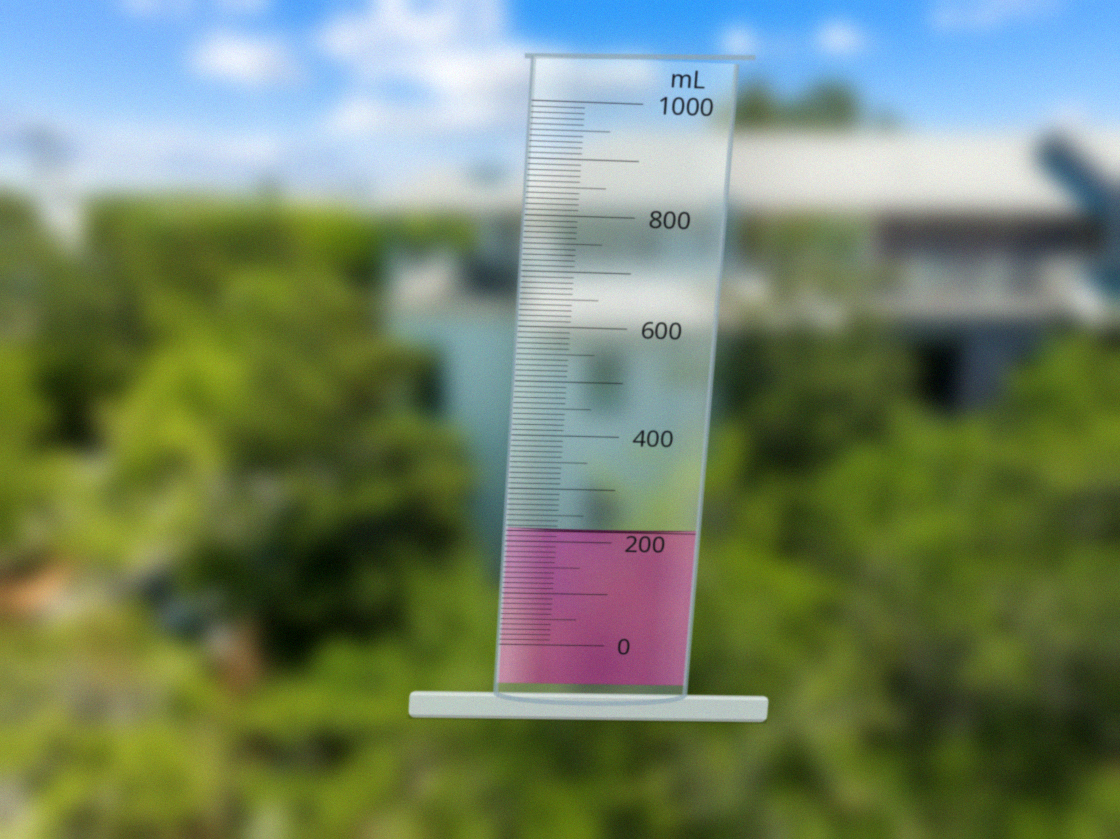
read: 220; mL
